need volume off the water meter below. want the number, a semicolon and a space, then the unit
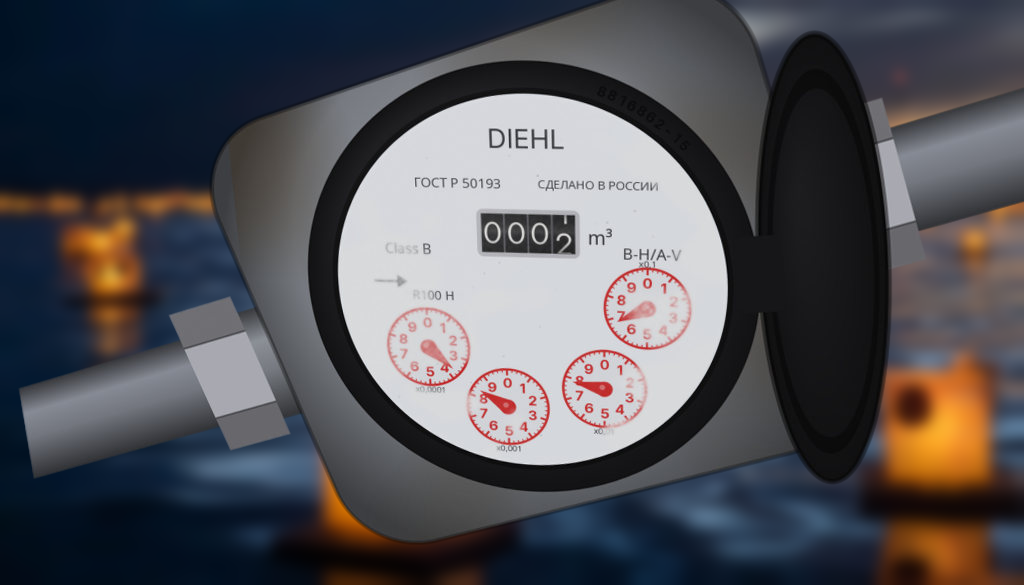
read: 1.6783; m³
